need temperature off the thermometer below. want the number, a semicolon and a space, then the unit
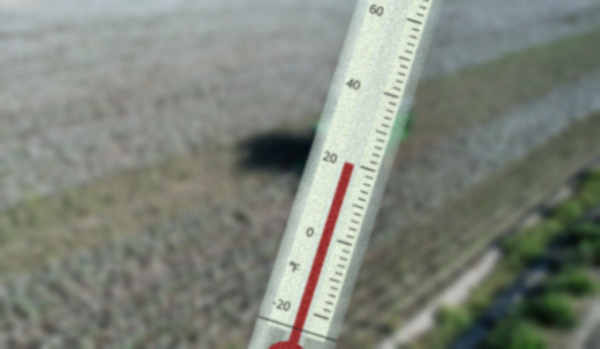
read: 20; °F
